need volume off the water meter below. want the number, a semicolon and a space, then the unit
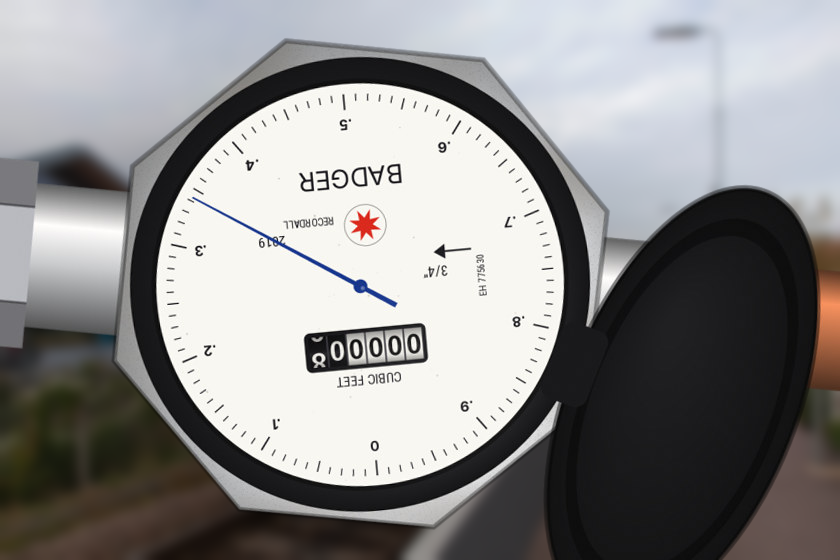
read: 8.34; ft³
